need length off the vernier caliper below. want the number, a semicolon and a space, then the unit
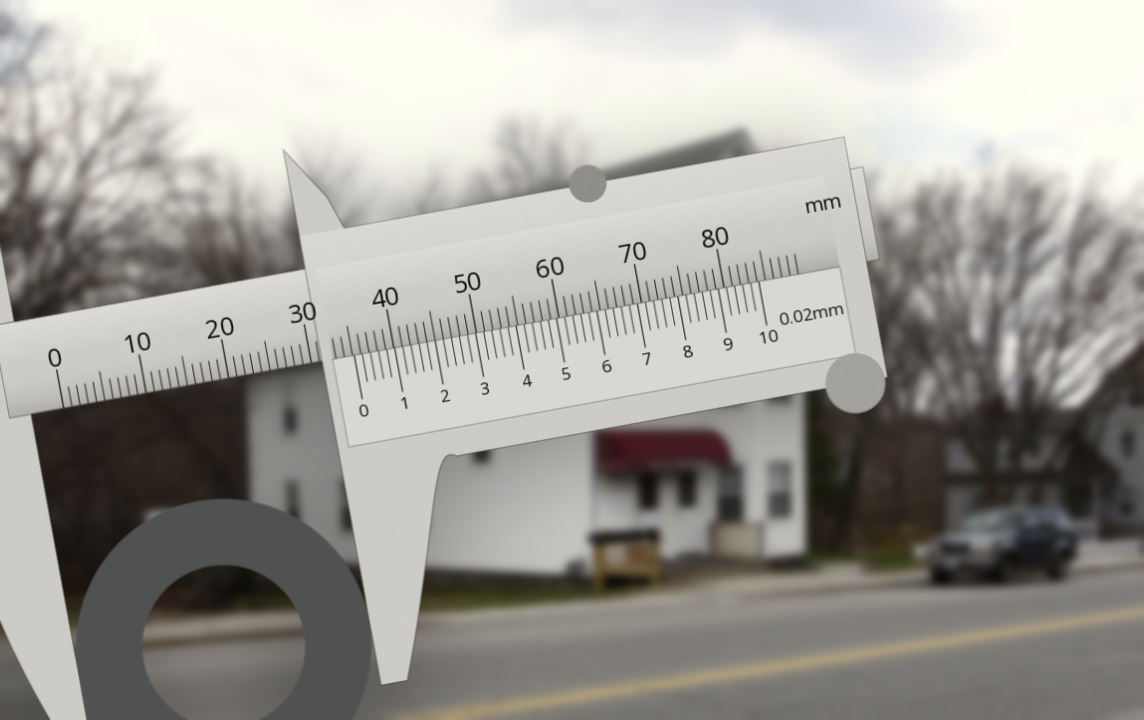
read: 35.2; mm
